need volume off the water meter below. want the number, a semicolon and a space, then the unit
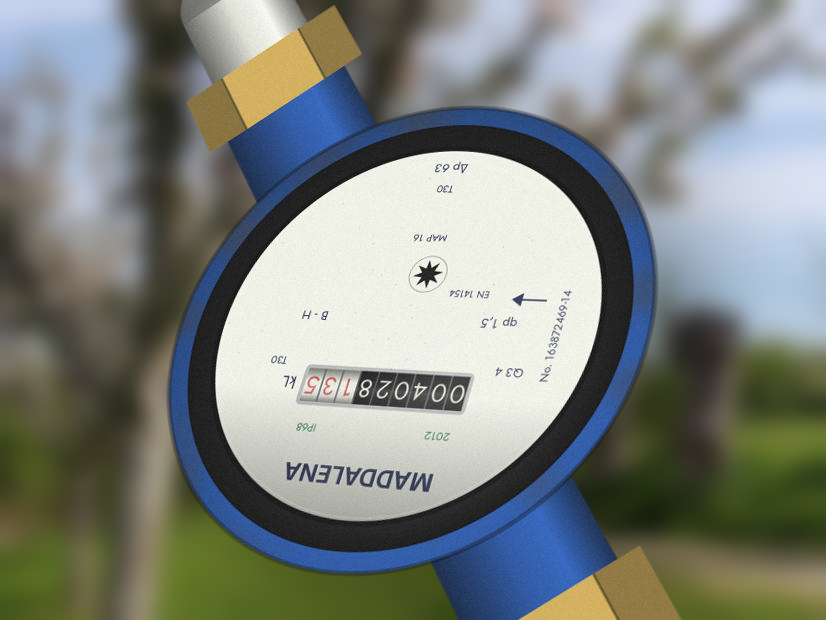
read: 4028.135; kL
